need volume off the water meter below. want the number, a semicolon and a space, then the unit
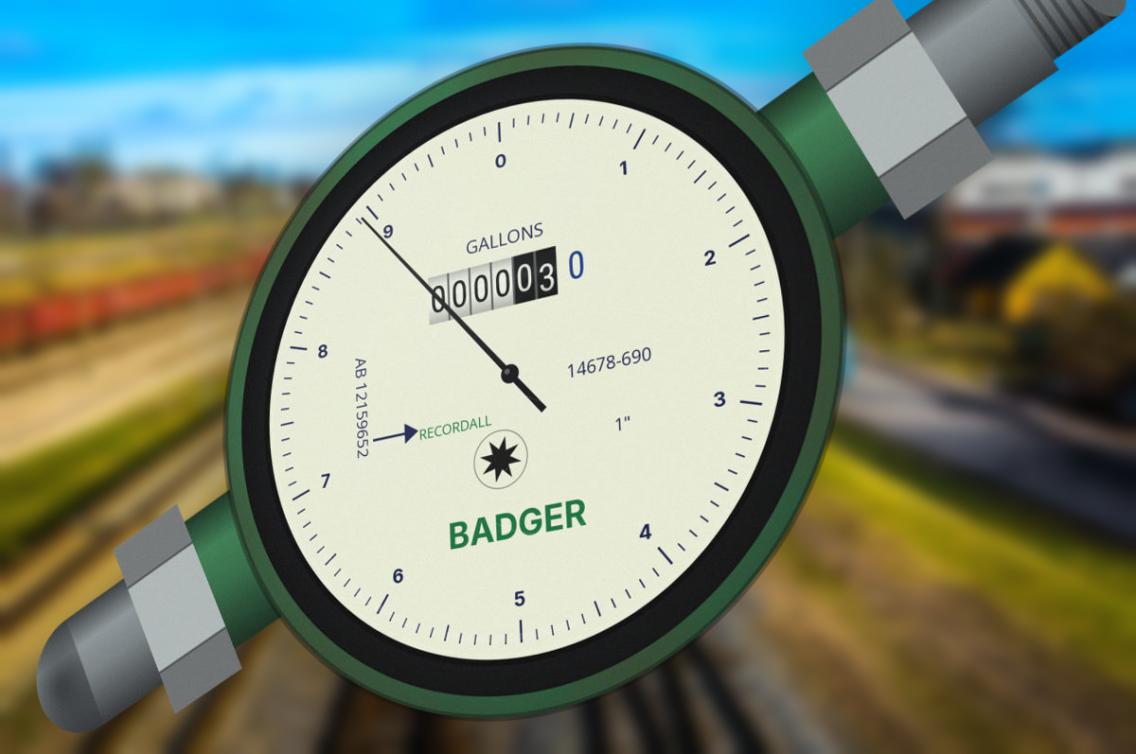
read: 28.9; gal
